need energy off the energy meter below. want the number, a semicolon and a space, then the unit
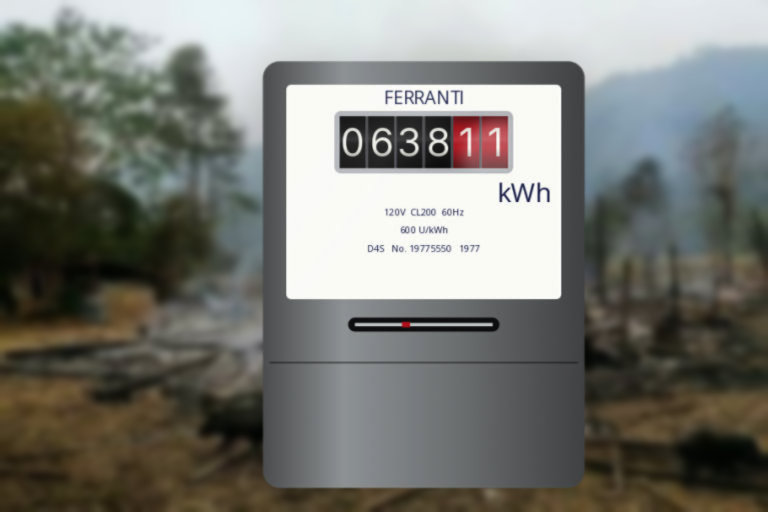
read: 638.11; kWh
